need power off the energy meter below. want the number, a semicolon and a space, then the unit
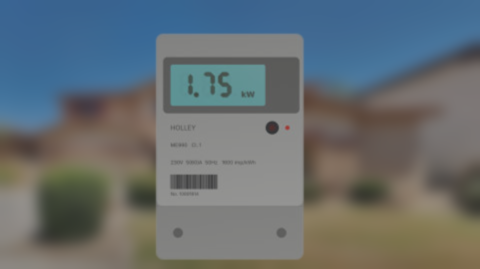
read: 1.75; kW
